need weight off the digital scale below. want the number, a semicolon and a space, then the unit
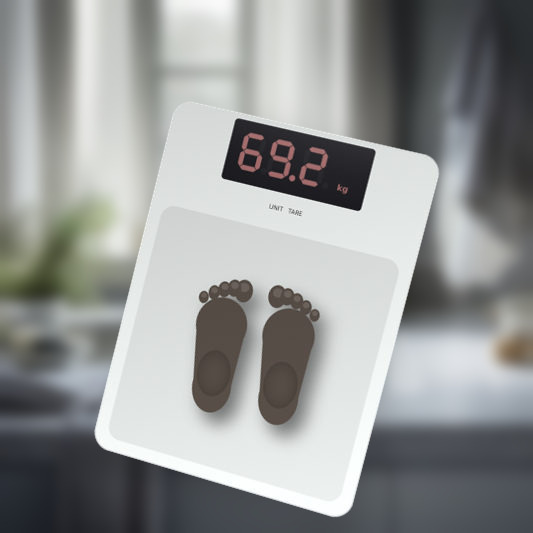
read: 69.2; kg
